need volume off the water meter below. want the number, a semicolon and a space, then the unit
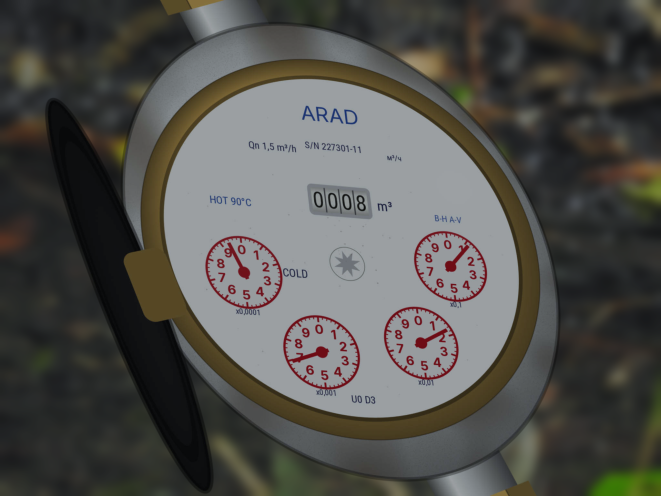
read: 8.1169; m³
